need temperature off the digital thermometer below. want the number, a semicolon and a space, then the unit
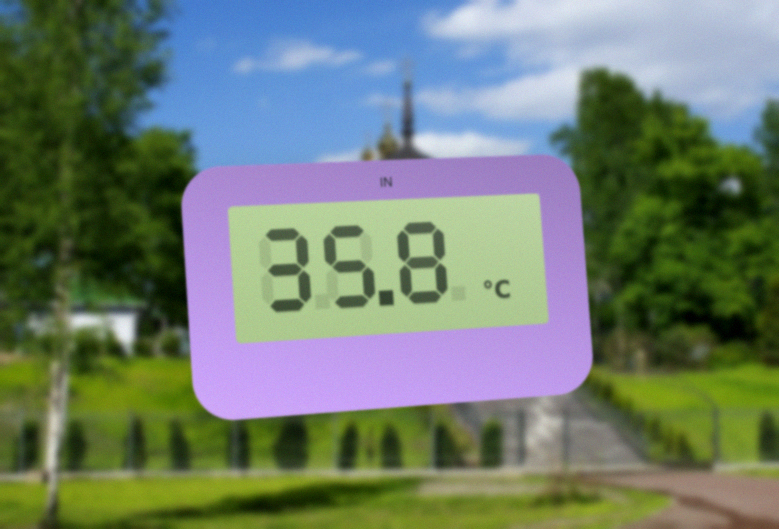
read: 35.8; °C
